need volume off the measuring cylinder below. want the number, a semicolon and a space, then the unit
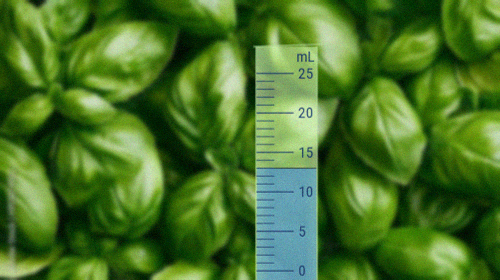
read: 13; mL
